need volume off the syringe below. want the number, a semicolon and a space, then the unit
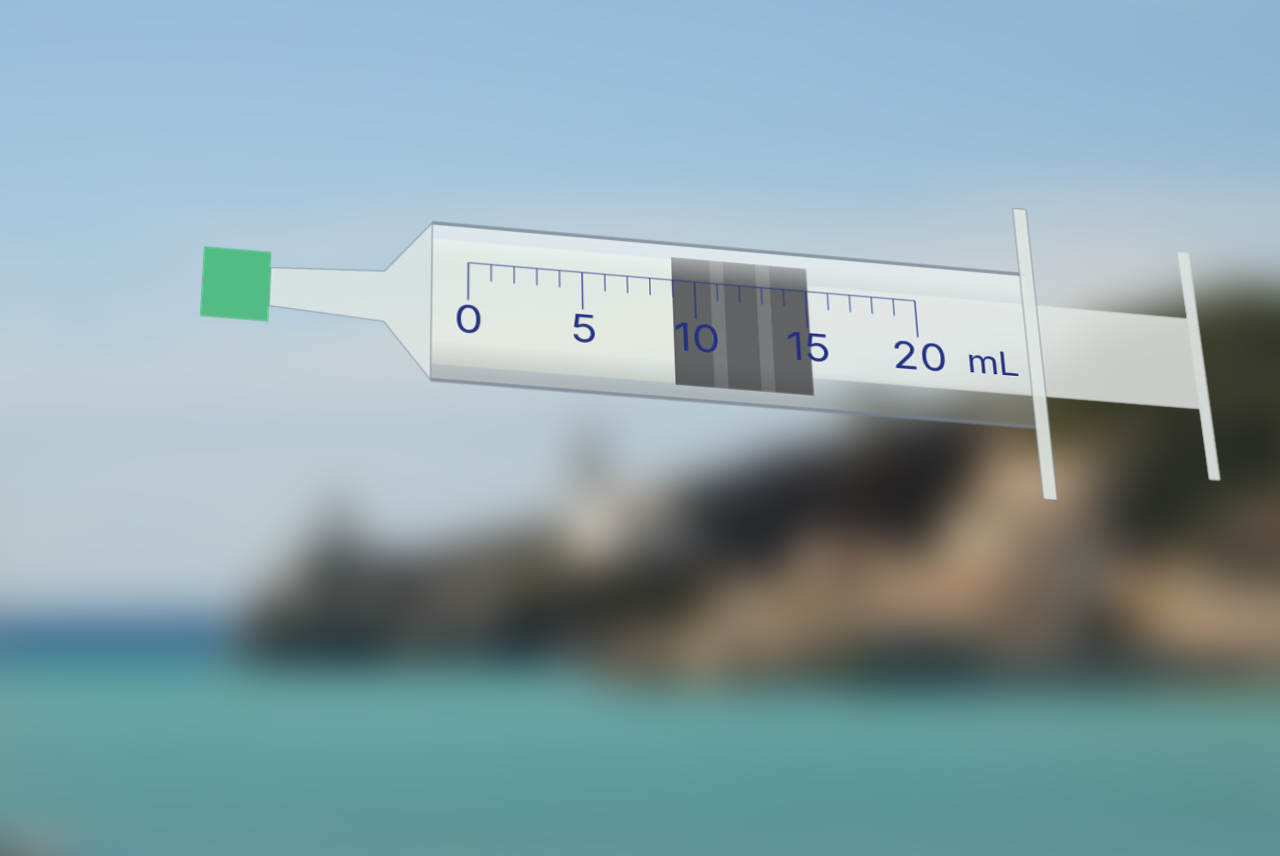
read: 9; mL
